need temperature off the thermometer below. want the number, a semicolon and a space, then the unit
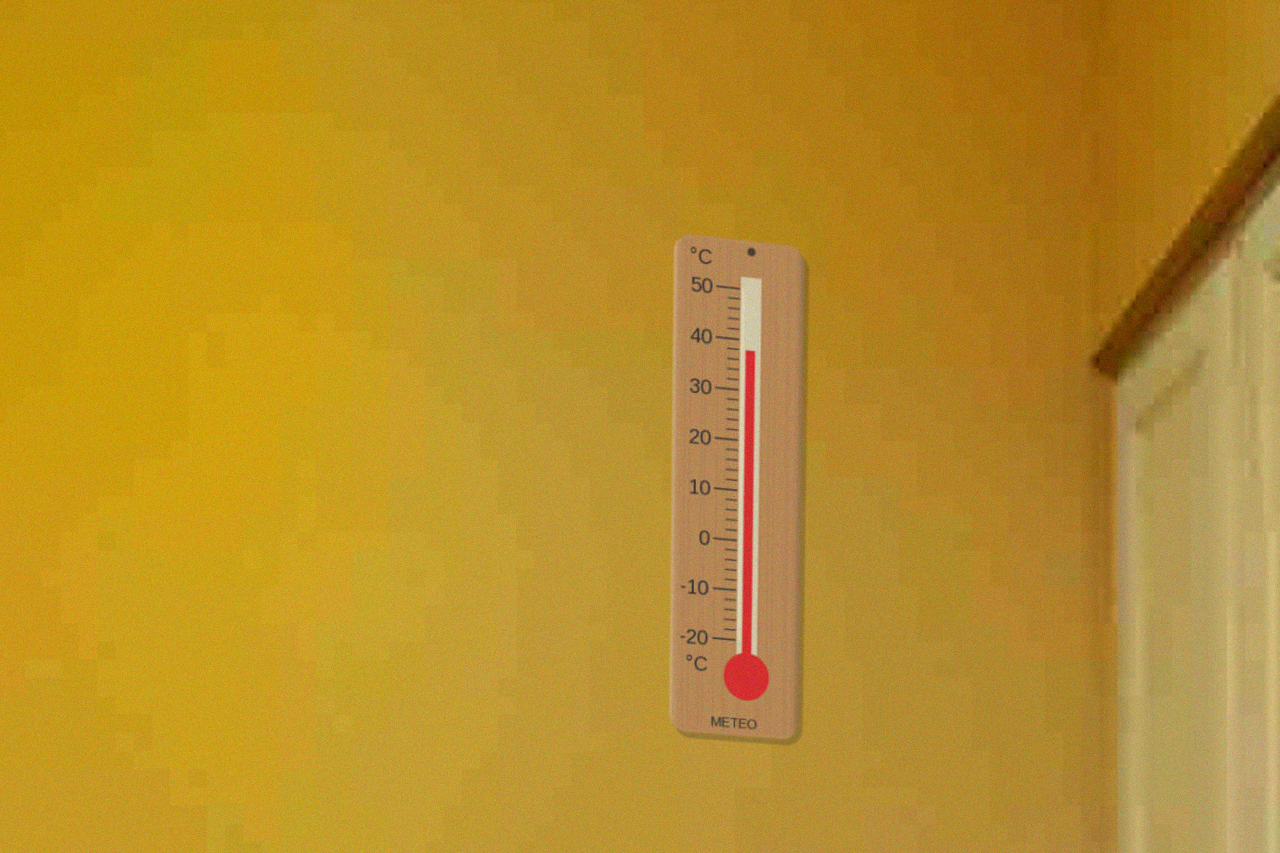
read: 38; °C
